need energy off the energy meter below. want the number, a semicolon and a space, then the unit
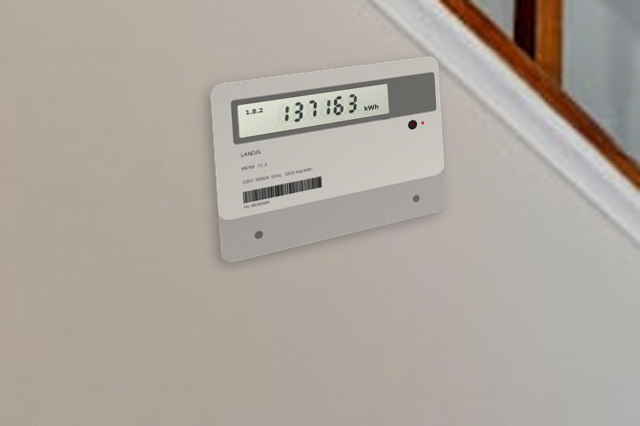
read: 137163; kWh
